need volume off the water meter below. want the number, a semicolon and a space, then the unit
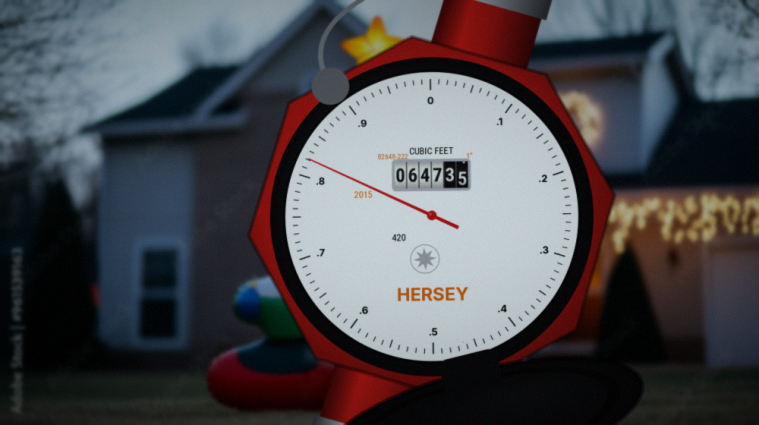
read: 64734.82; ft³
